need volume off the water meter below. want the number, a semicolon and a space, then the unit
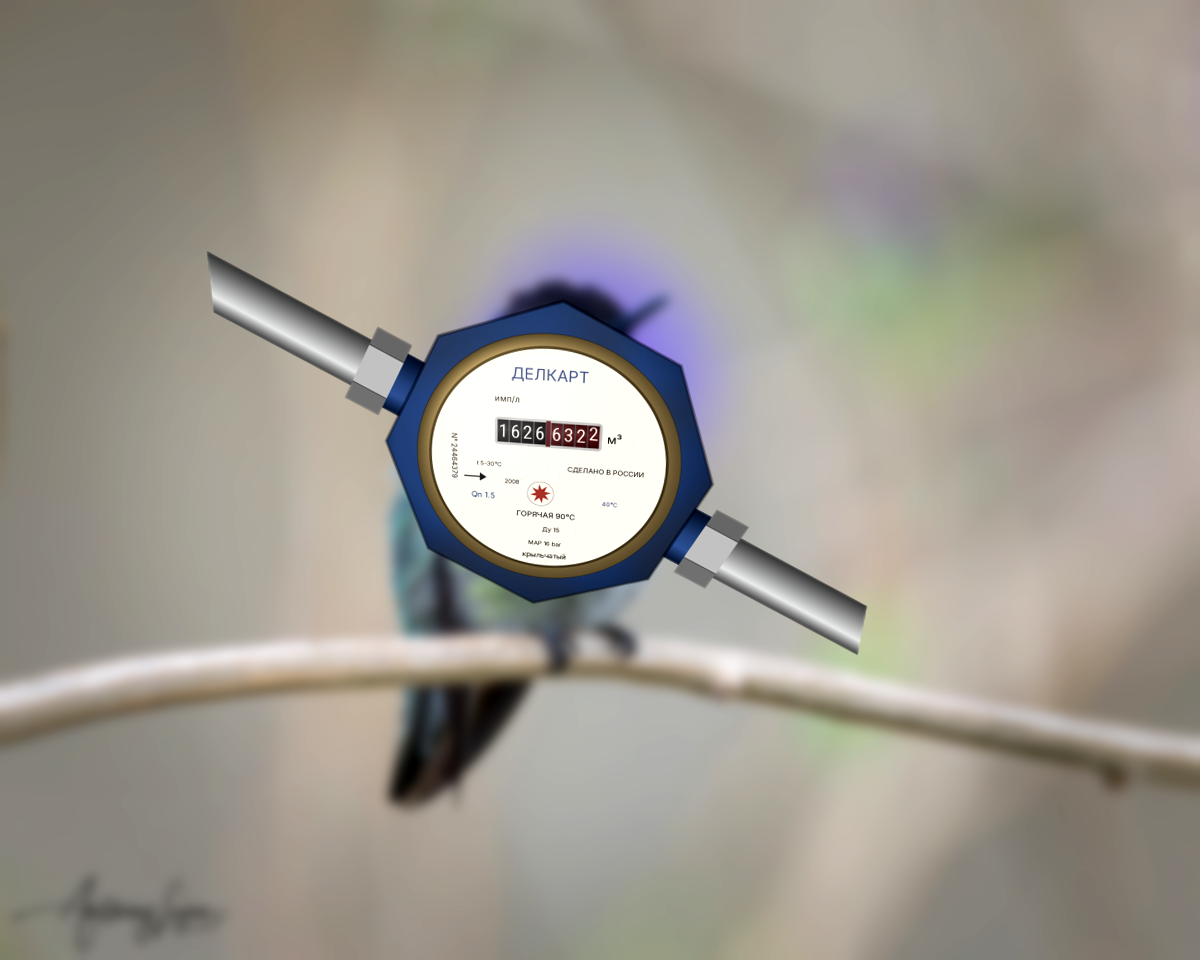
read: 1626.6322; m³
